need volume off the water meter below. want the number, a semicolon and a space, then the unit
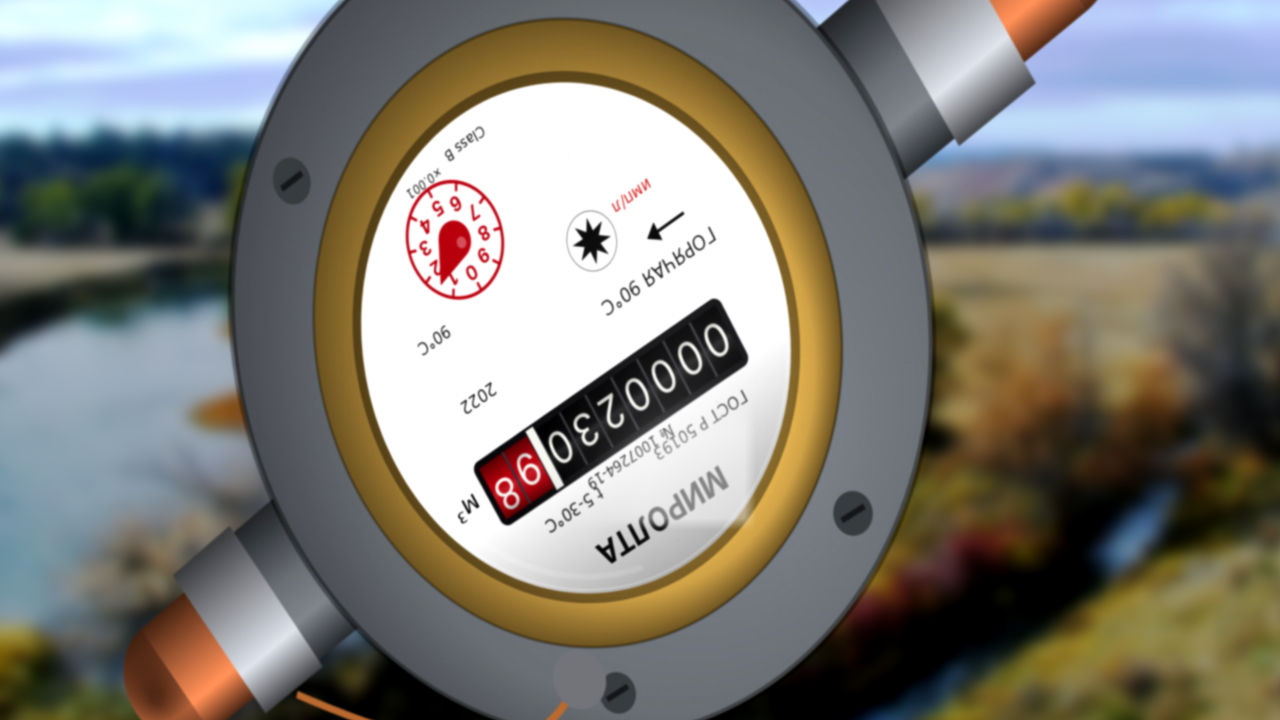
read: 230.981; m³
